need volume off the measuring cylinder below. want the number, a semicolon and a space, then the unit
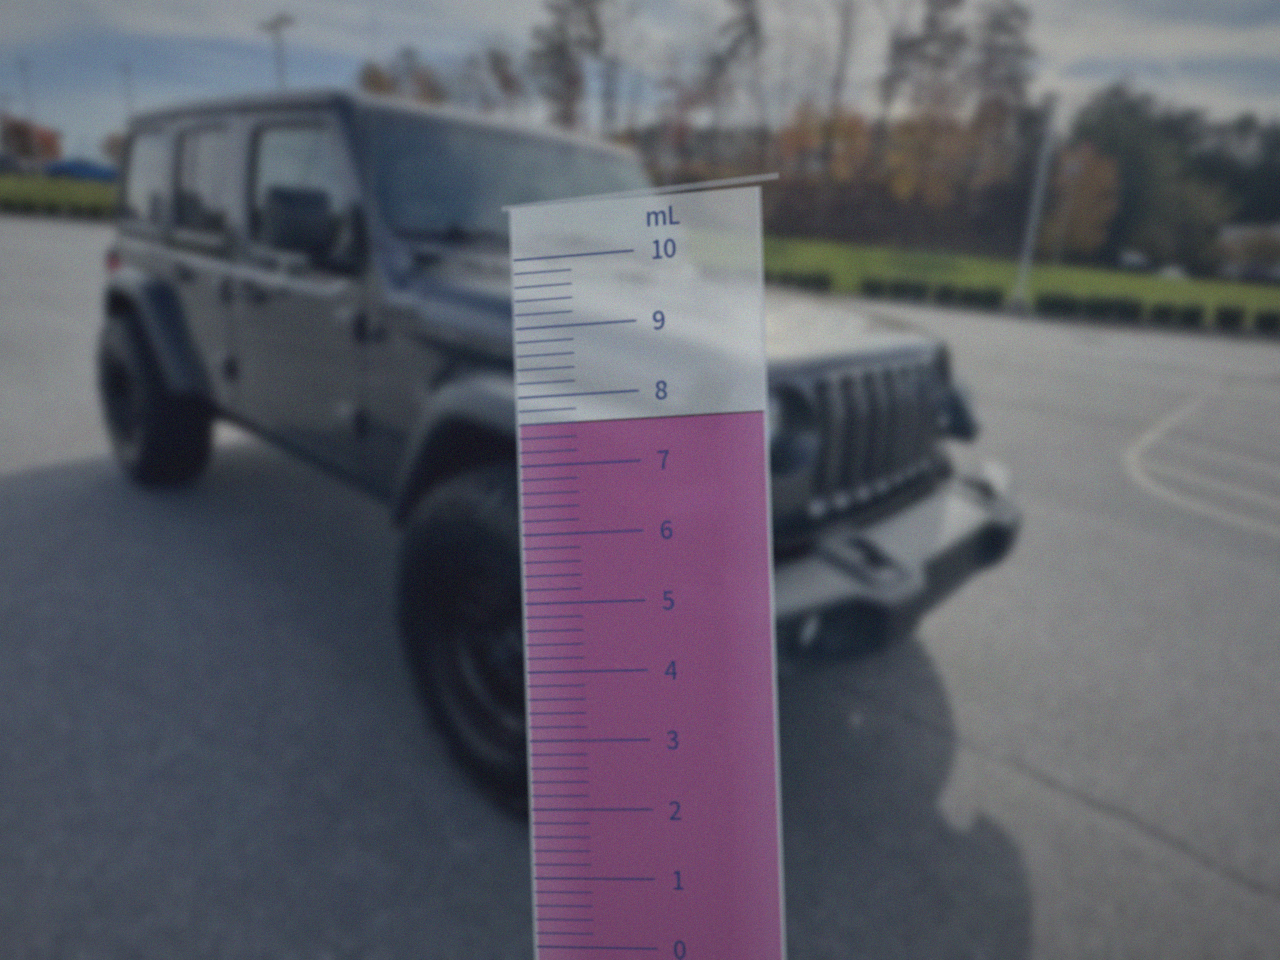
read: 7.6; mL
